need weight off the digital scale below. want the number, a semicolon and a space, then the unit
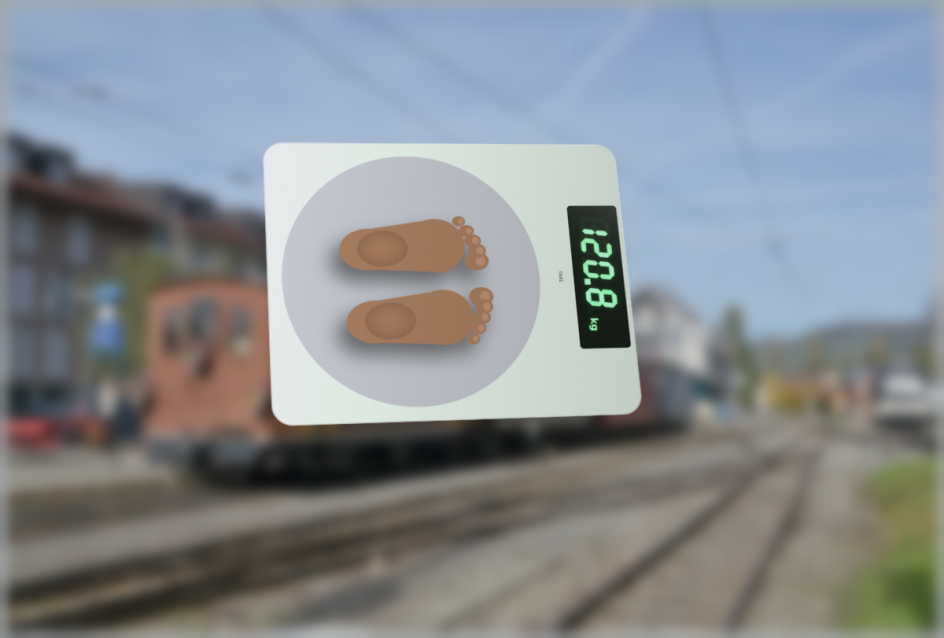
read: 120.8; kg
